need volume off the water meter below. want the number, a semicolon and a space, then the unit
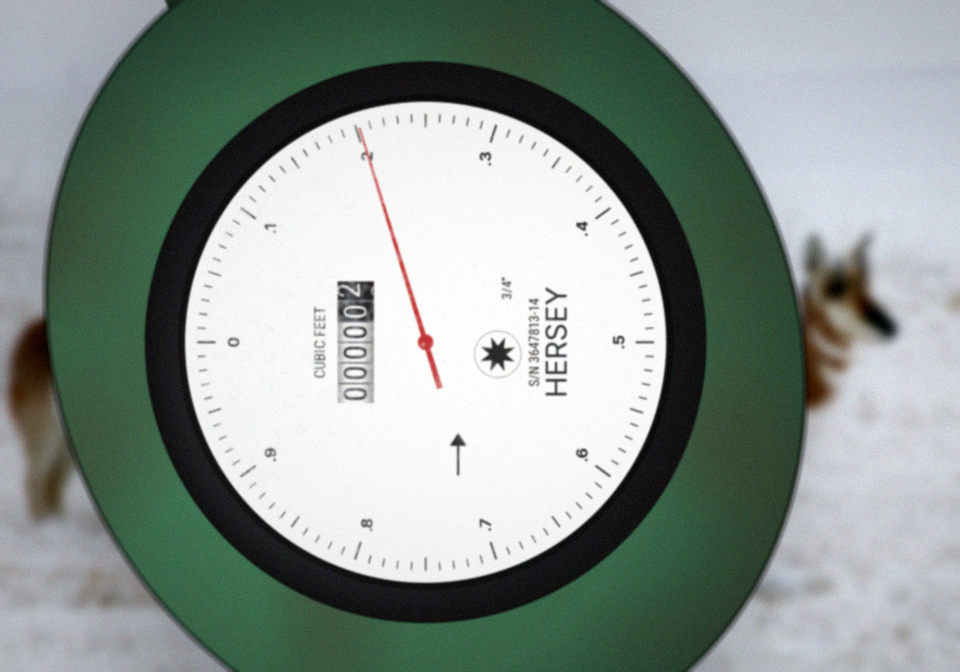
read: 2.20; ft³
